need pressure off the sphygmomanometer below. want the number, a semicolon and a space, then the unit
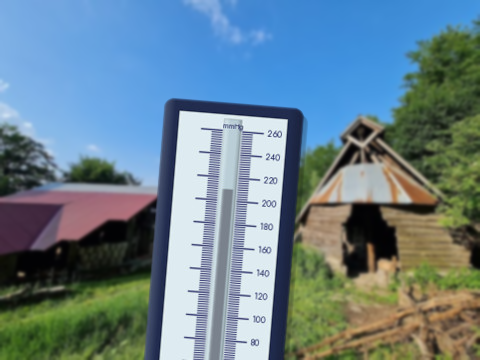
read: 210; mmHg
